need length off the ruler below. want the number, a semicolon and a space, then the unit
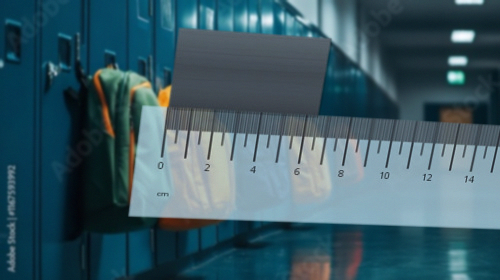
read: 6.5; cm
